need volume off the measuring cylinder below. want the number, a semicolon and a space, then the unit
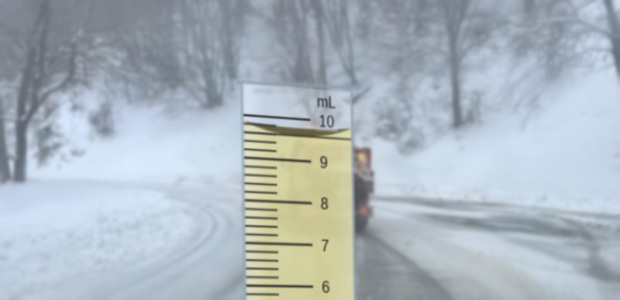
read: 9.6; mL
